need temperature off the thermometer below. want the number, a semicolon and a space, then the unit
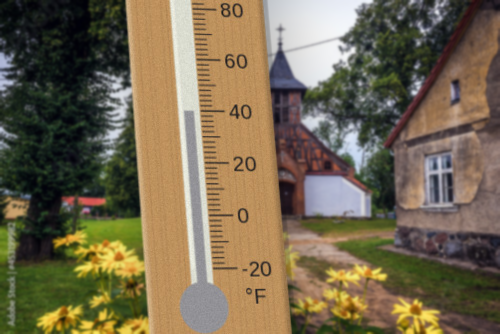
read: 40; °F
